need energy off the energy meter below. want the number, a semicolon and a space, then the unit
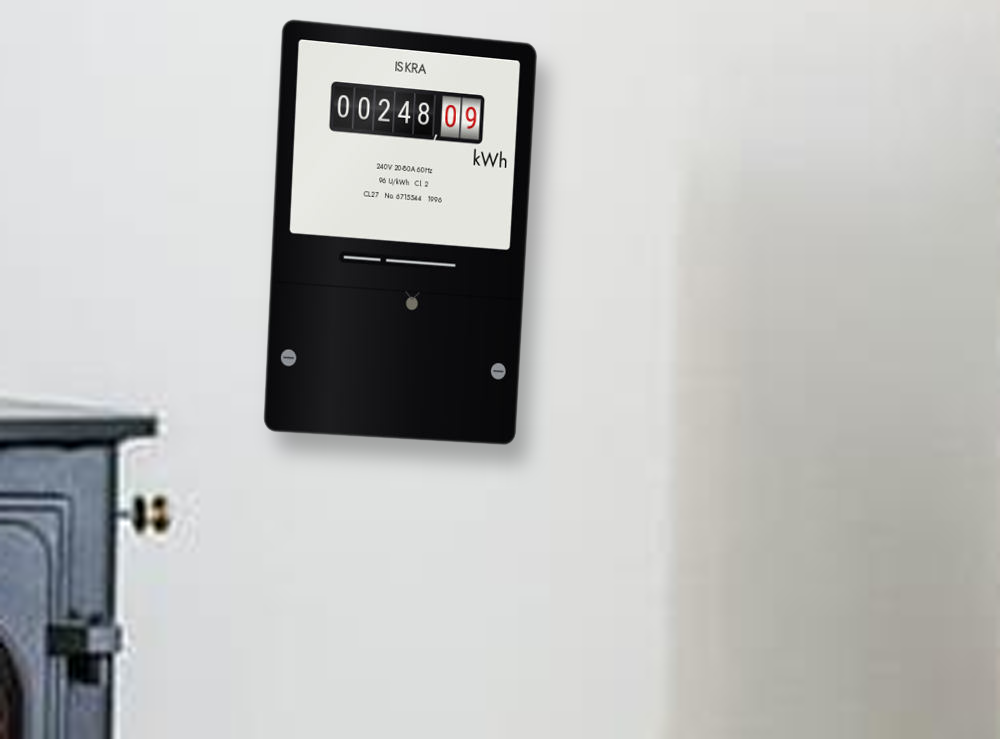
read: 248.09; kWh
